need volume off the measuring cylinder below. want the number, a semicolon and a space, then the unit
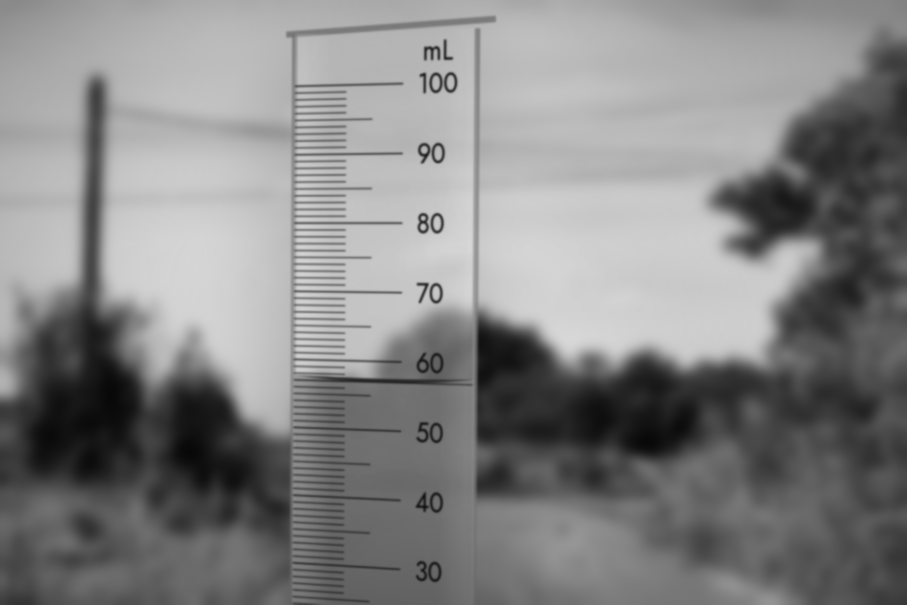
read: 57; mL
